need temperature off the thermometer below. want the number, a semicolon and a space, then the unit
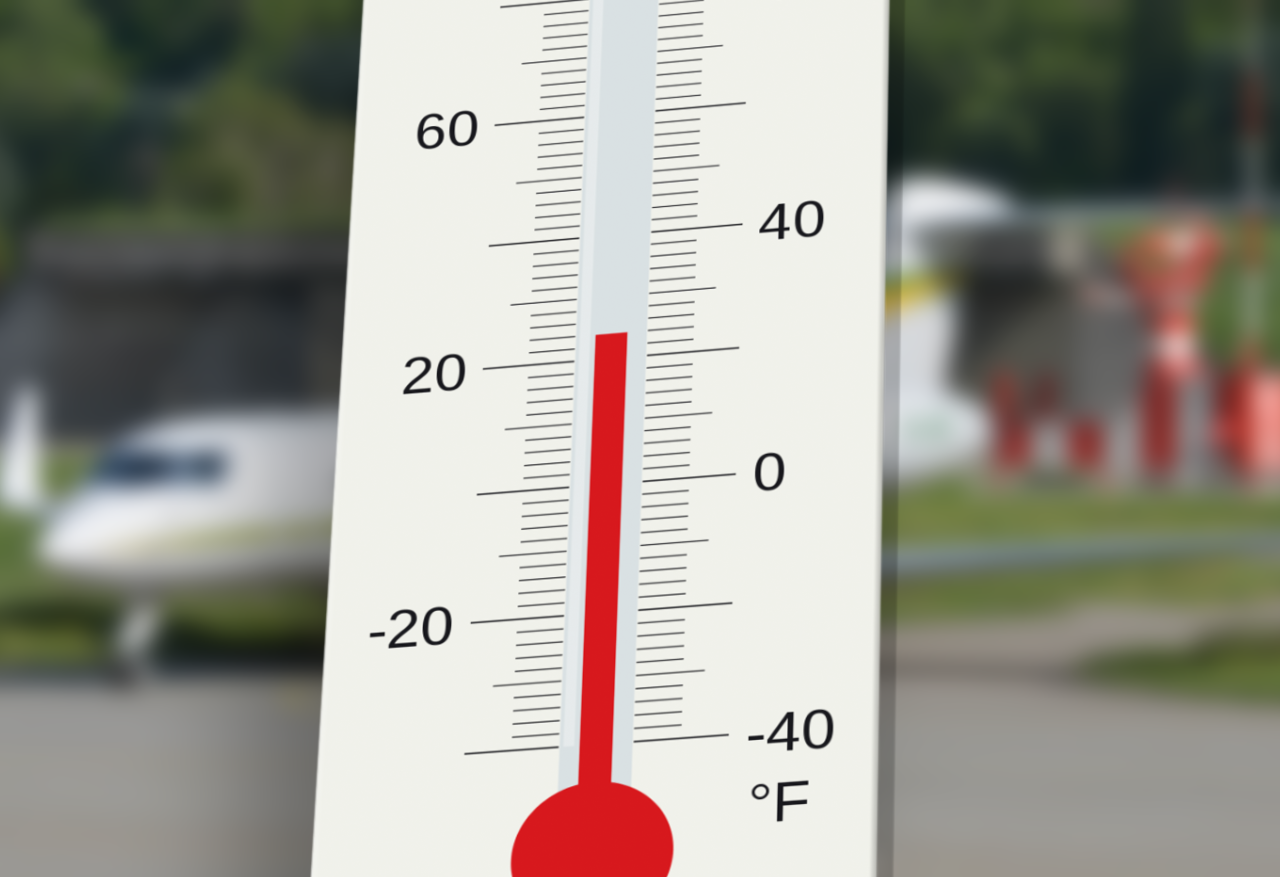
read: 24; °F
